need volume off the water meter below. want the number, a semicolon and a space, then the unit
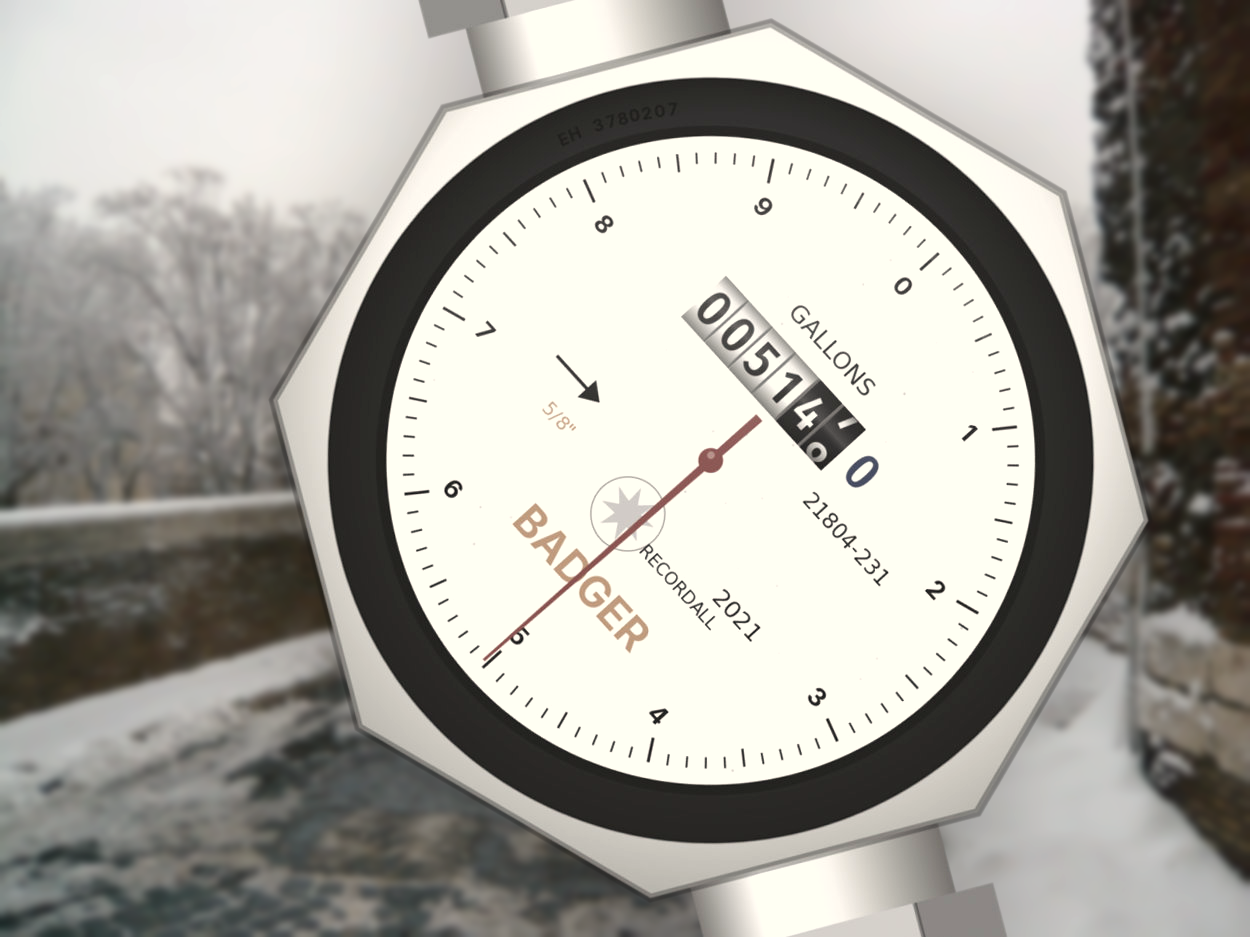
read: 51475.0; gal
